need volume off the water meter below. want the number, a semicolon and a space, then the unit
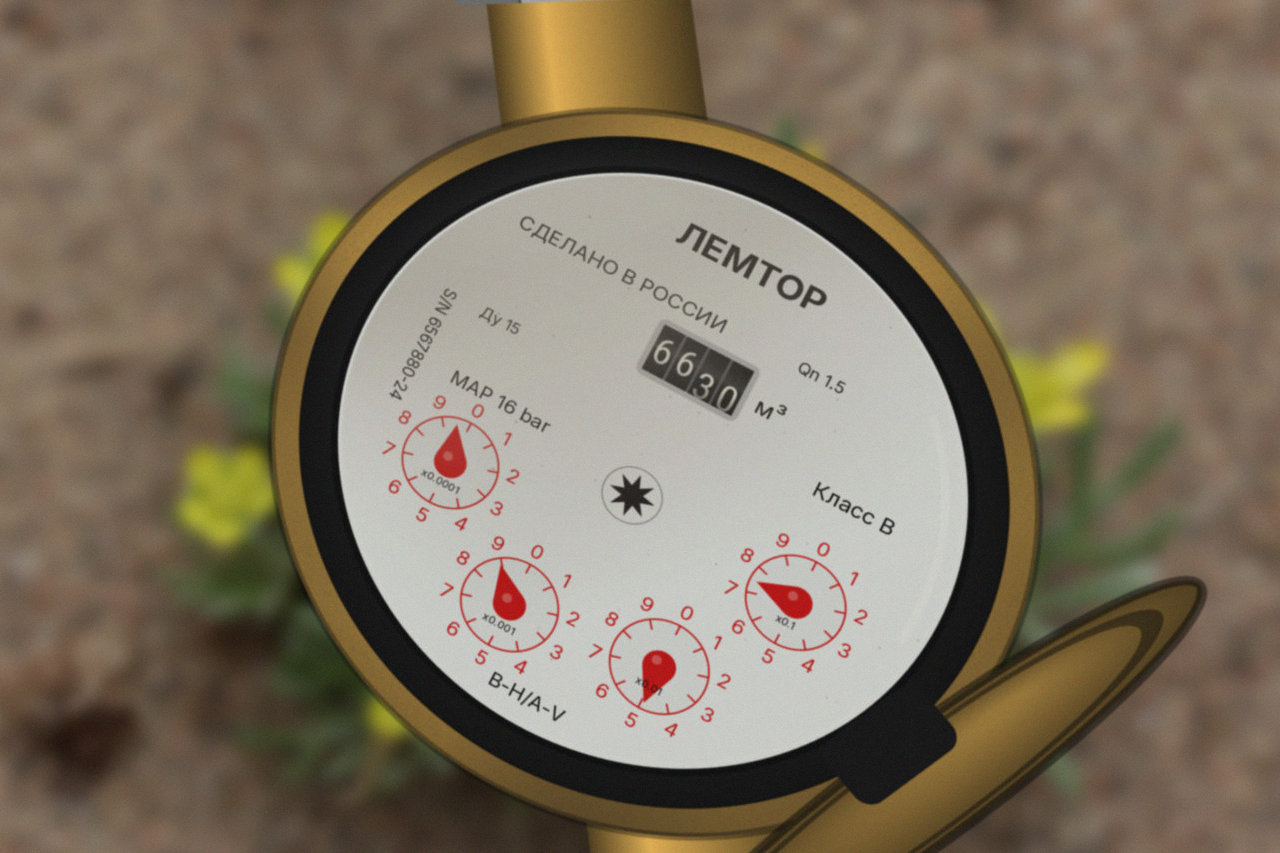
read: 6629.7489; m³
